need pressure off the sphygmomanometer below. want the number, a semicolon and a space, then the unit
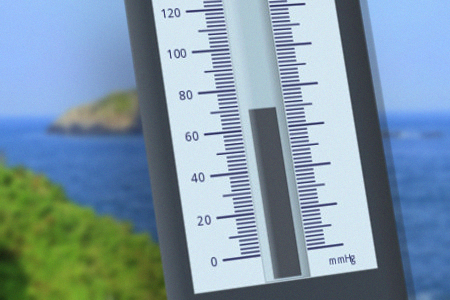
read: 70; mmHg
